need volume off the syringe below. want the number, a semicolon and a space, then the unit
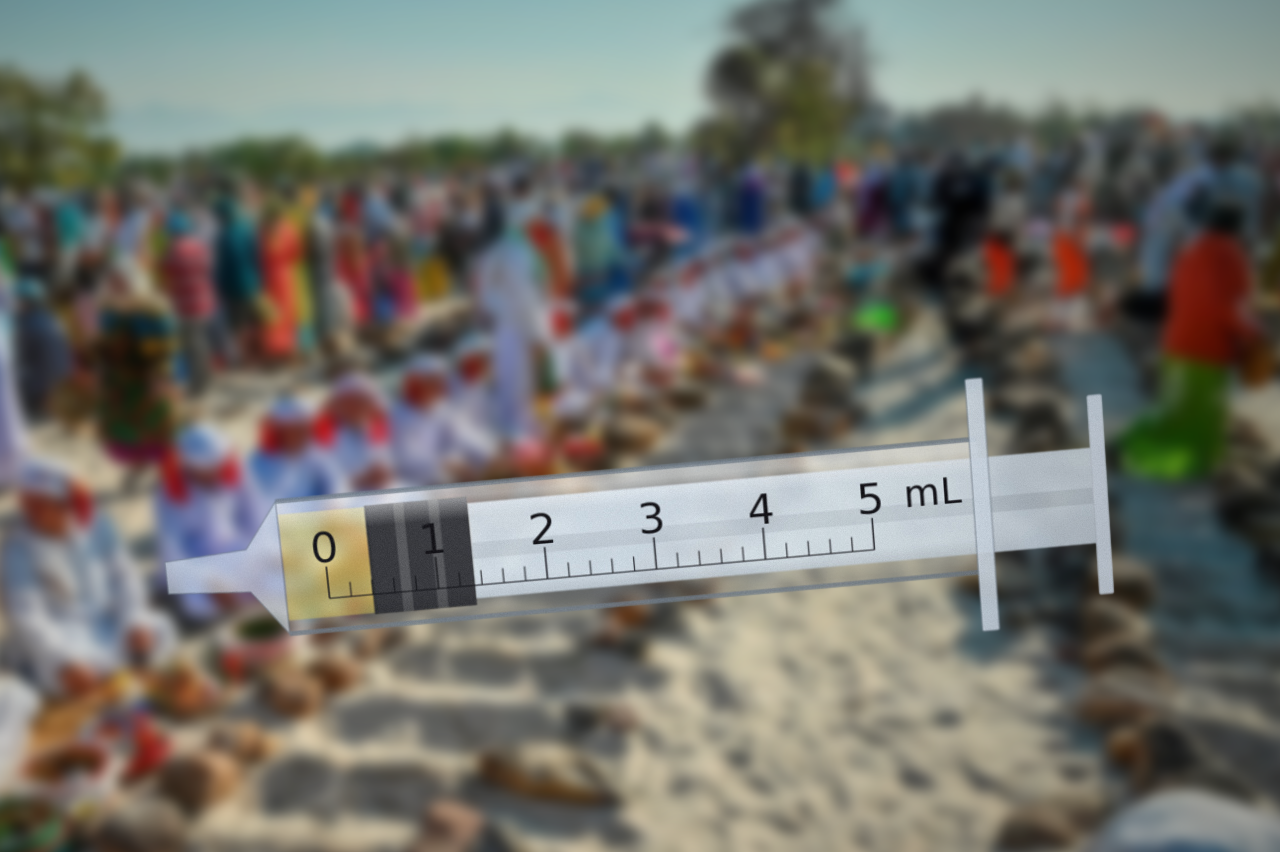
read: 0.4; mL
